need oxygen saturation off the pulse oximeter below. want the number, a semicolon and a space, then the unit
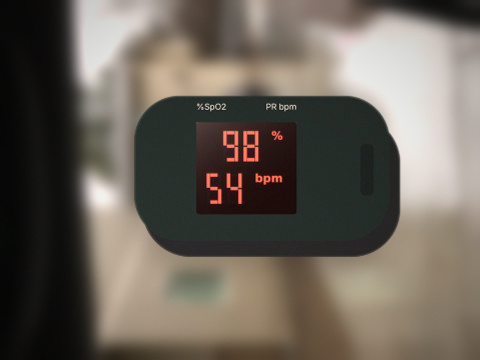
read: 98; %
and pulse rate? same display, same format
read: 54; bpm
